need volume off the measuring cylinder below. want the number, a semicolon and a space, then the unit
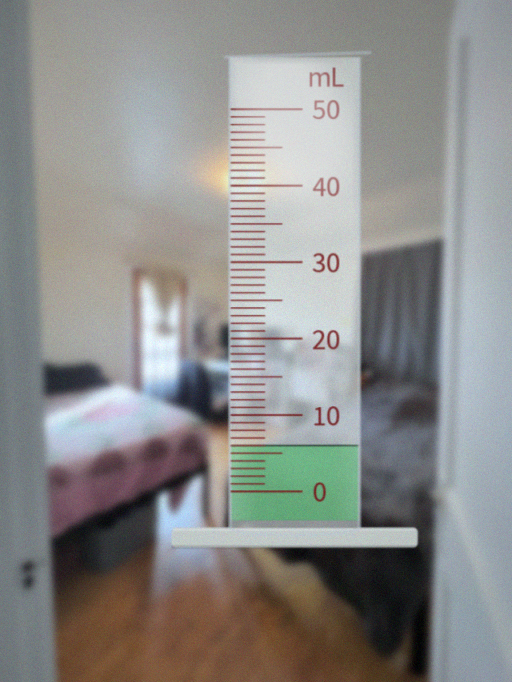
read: 6; mL
